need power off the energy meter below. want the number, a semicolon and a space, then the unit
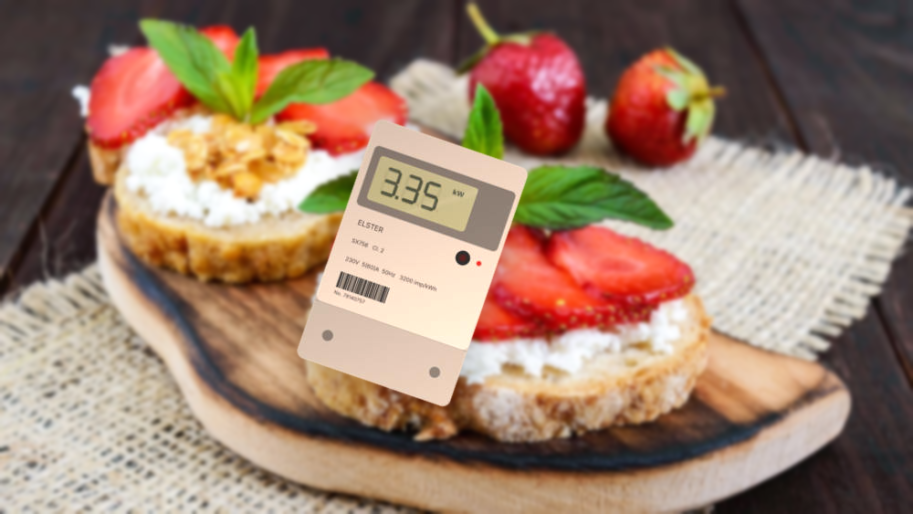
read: 3.35; kW
